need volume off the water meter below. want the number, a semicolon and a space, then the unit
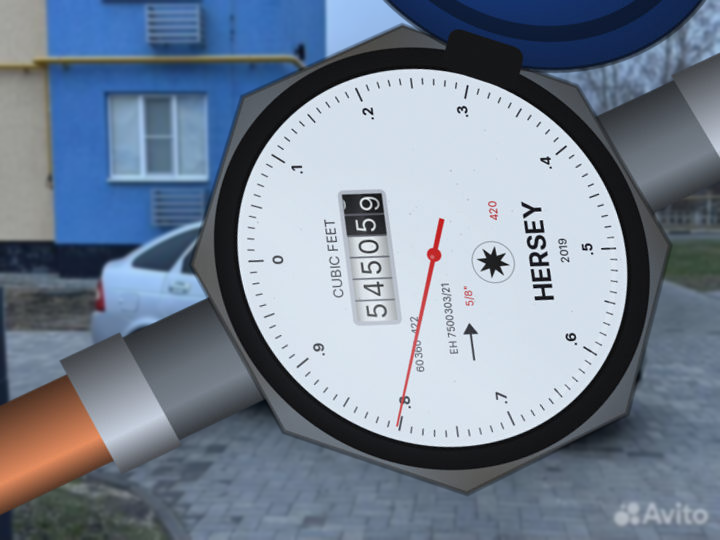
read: 545058.80; ft³
